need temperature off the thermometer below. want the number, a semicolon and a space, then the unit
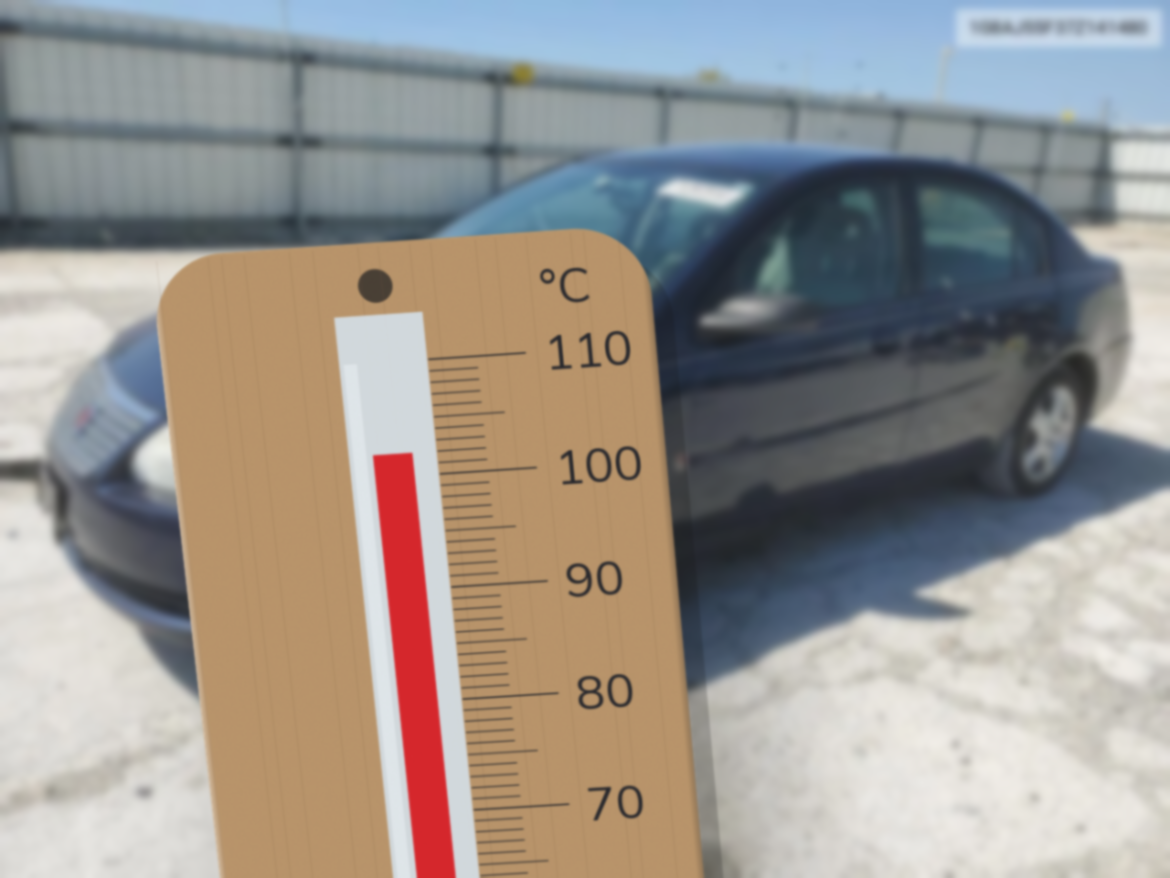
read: 102; °C
